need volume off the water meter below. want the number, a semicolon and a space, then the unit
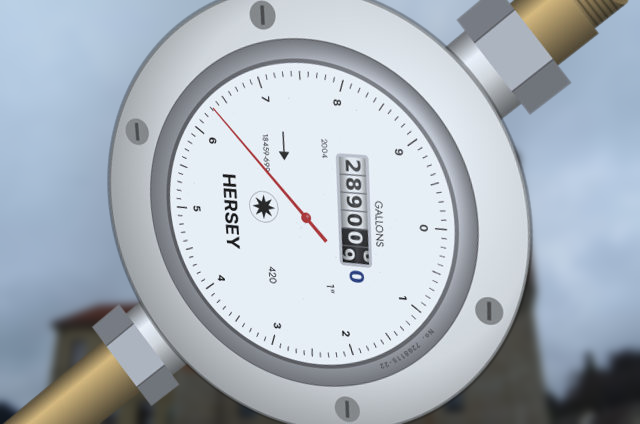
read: 2890086.3; gal
